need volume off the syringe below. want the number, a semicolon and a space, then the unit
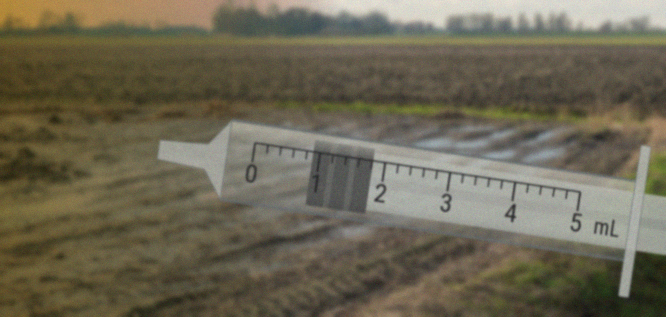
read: 0.9; mL
